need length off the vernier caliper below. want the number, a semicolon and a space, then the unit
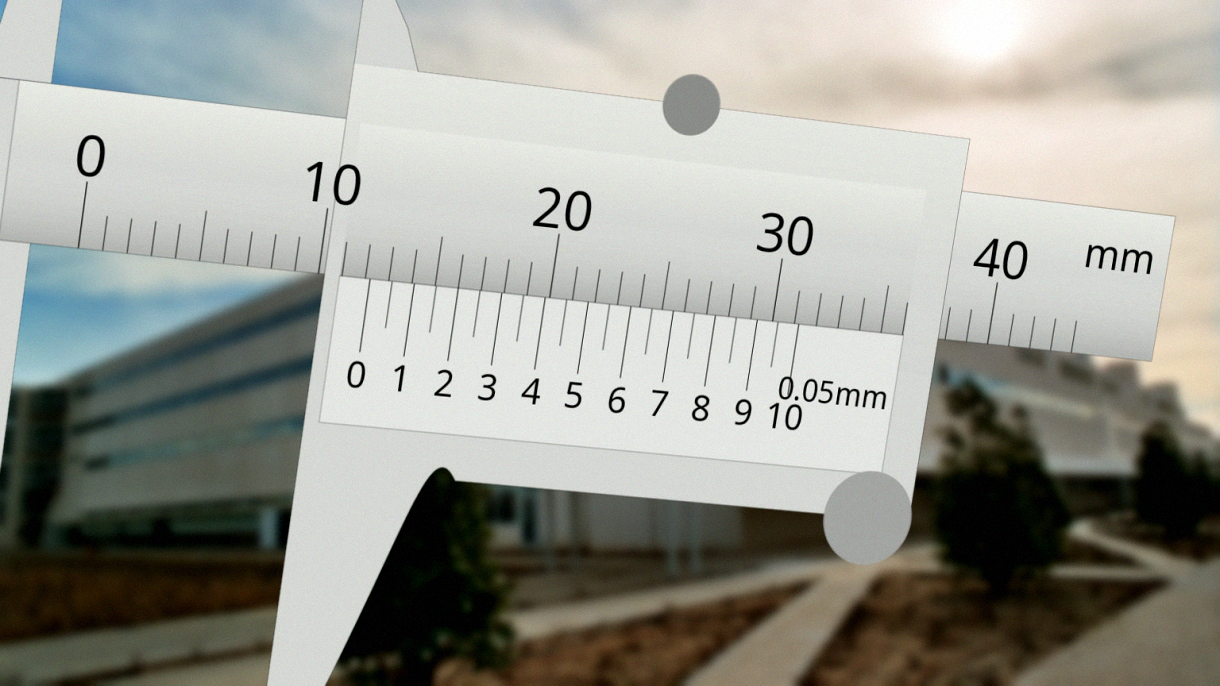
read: 12.20; mm
